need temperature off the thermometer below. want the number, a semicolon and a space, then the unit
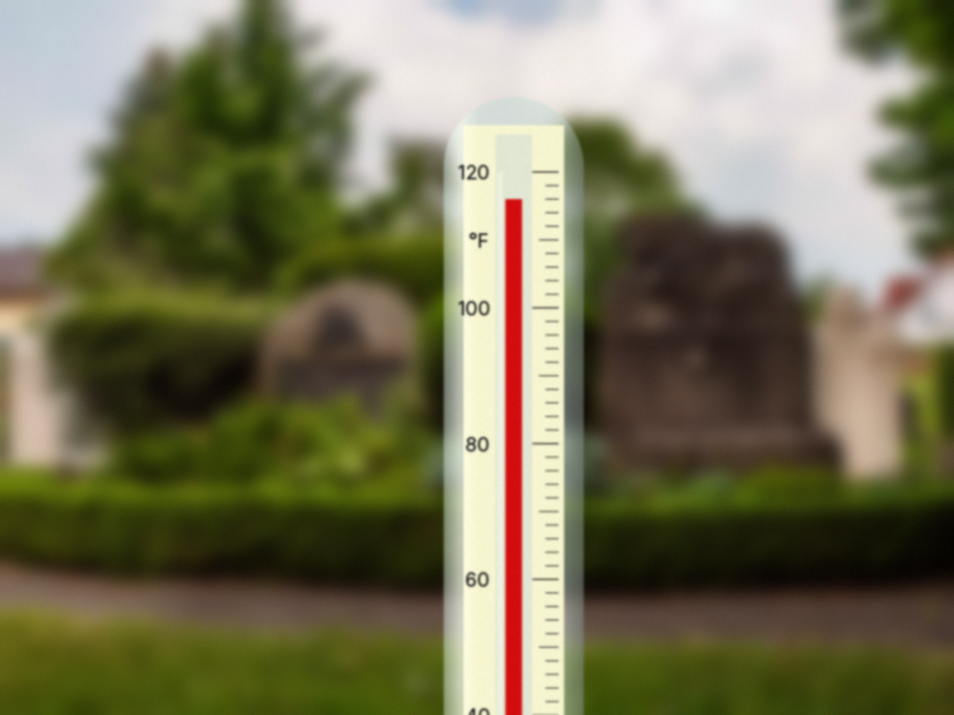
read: 116; °F
